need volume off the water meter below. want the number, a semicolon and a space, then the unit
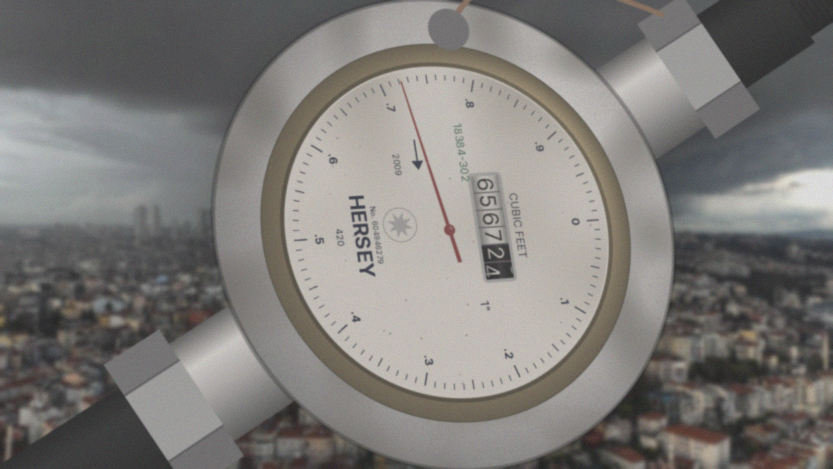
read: 656723.72; ft³
